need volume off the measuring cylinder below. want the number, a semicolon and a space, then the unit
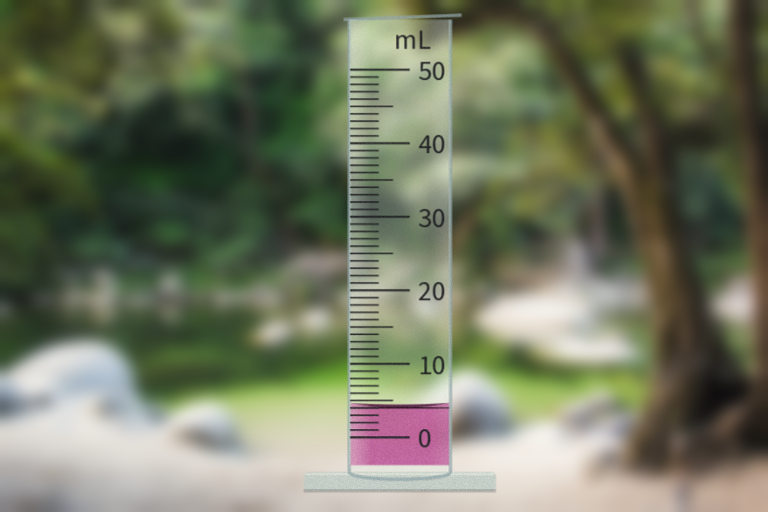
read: 4; mL
